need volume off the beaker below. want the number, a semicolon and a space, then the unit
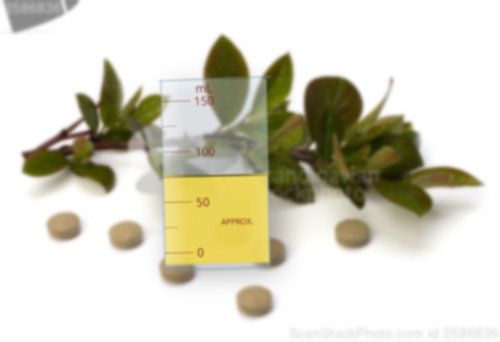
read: 75; mL
